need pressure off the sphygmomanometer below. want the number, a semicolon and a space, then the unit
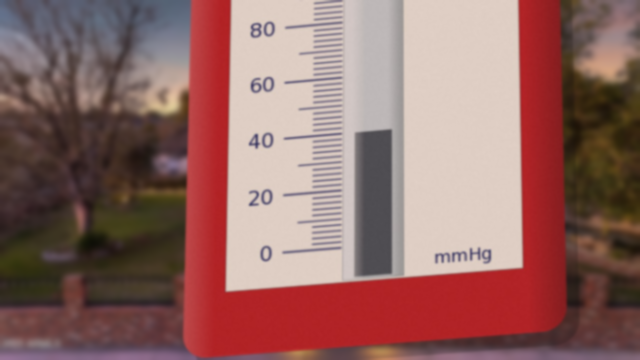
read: 40; mmHg
